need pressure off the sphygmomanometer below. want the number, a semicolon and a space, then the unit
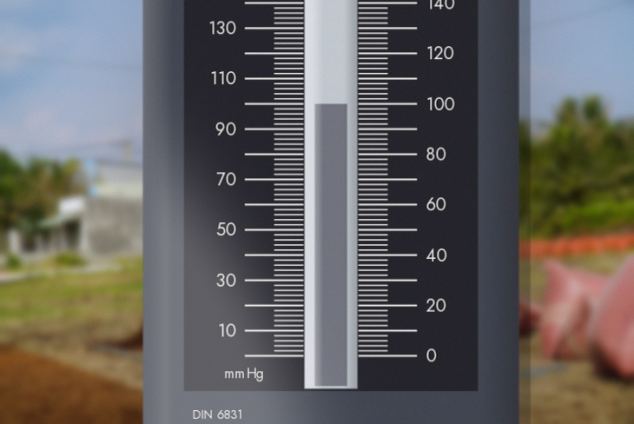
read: 100; mmHg
